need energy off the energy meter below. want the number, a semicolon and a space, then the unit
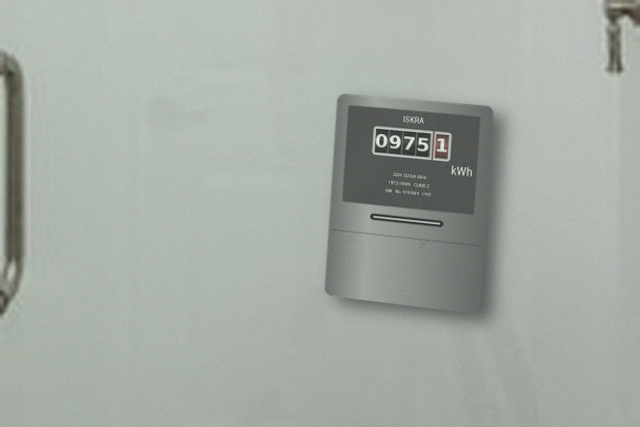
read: 975.1; kWh
